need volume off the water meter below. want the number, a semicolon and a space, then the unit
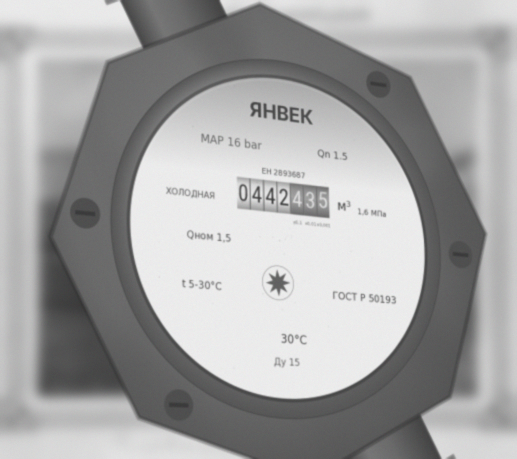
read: 442.435; m³
